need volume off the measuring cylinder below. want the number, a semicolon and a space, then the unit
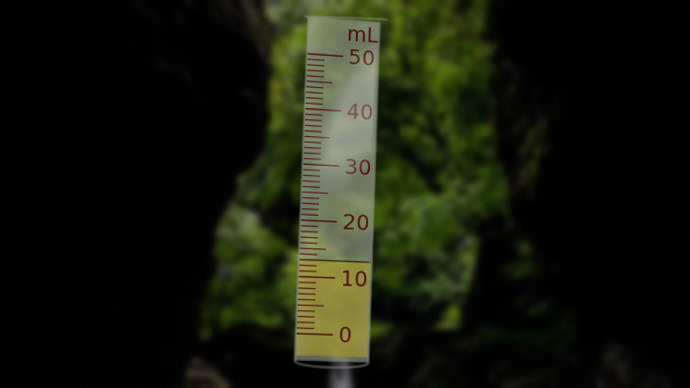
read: 13; mL
